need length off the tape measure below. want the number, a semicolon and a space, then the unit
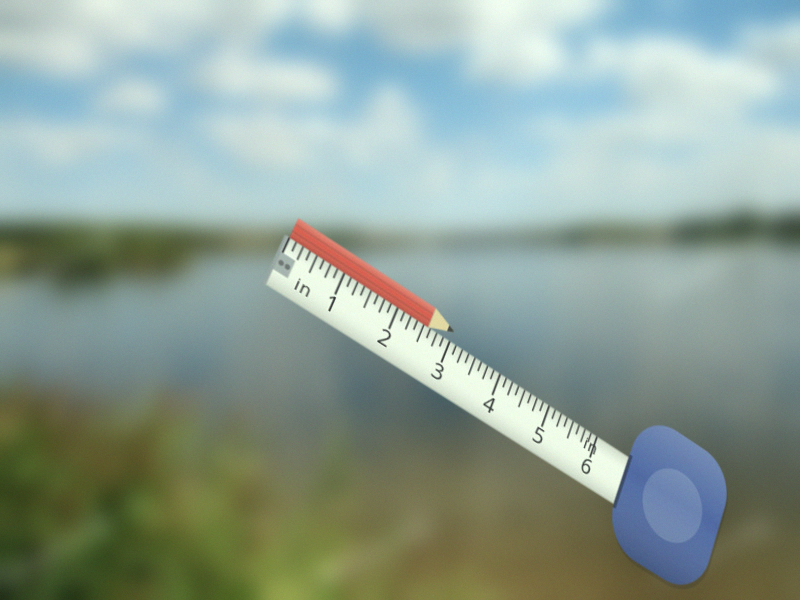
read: 3; in
